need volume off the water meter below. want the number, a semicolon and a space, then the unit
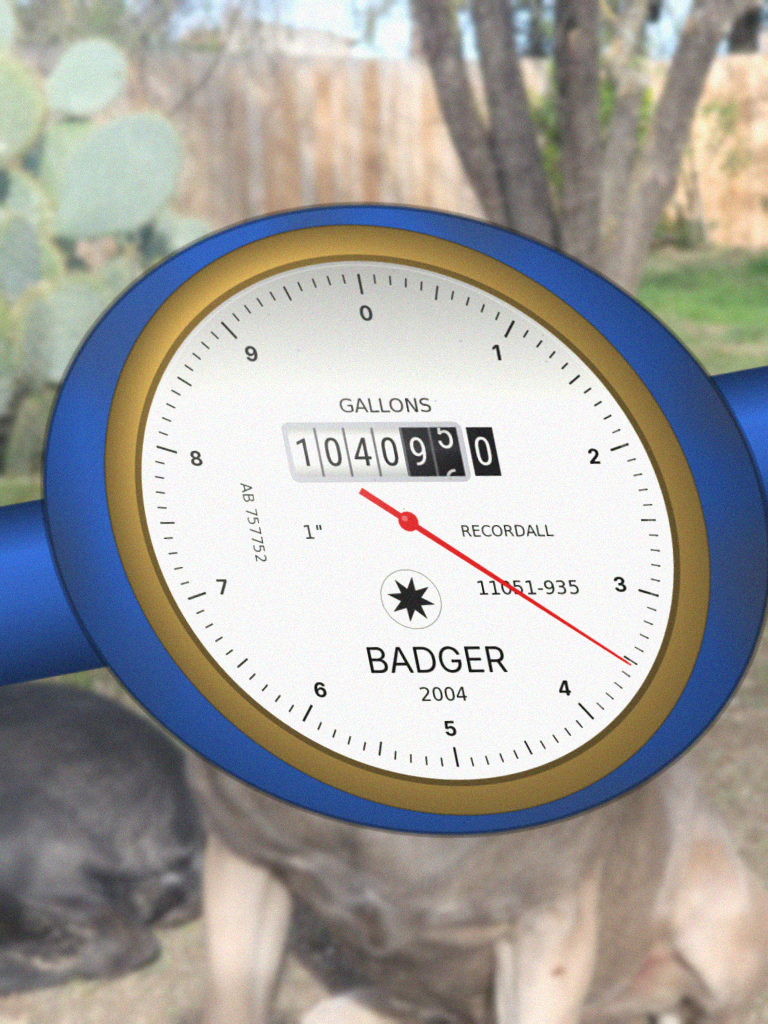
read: 1040953.5; gal
